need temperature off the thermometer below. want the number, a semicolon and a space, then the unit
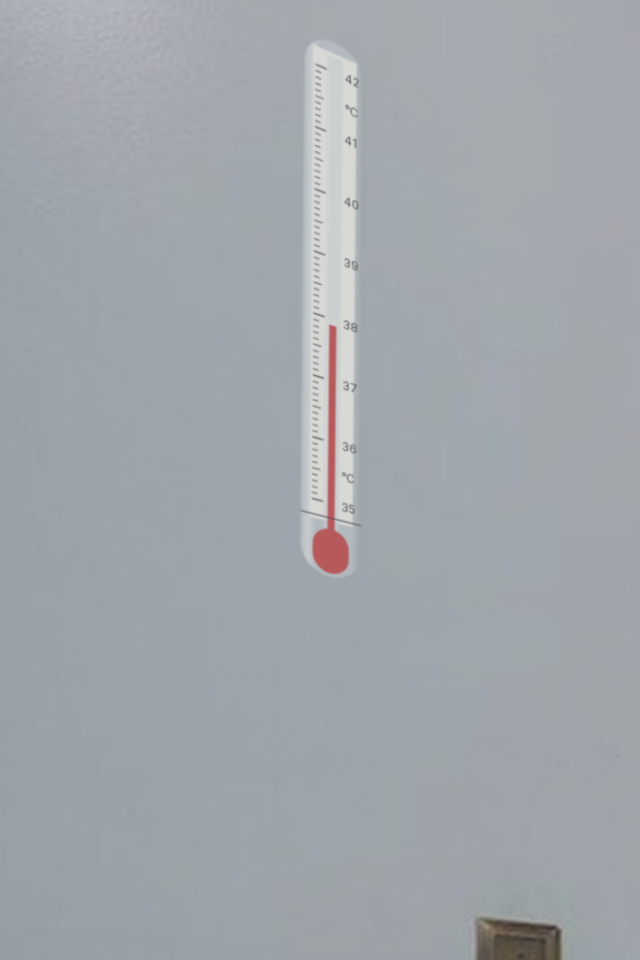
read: 37.9; °C
